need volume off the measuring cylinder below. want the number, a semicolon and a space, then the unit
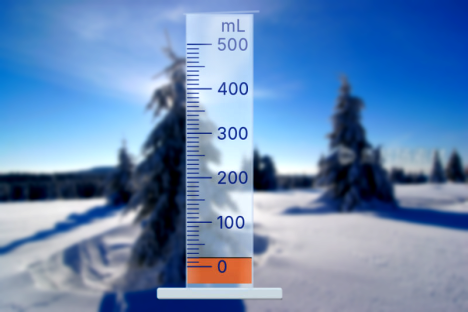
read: 20; mL
